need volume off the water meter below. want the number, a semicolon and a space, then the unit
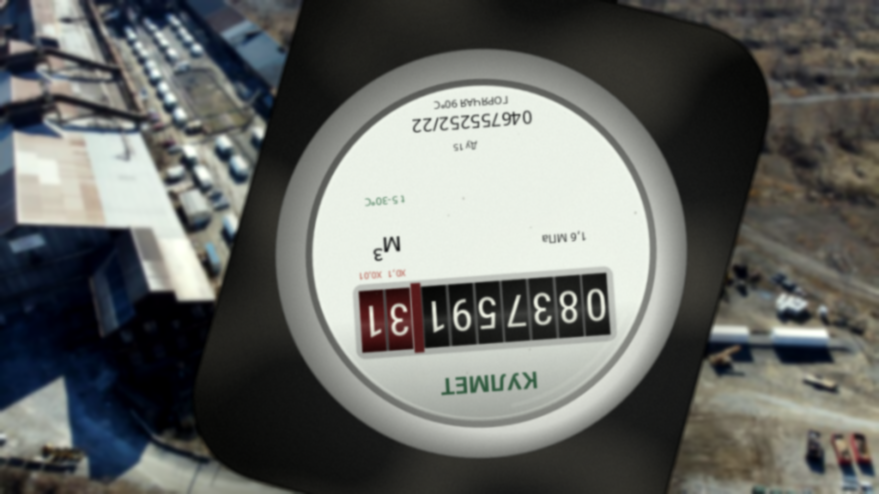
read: 837591.31; m³
